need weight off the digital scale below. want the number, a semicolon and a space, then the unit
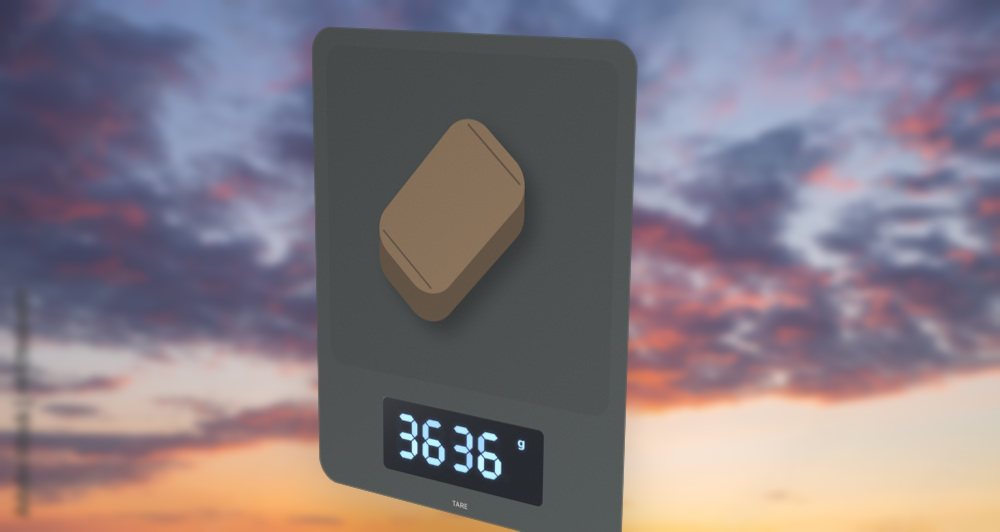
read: 3636; g
